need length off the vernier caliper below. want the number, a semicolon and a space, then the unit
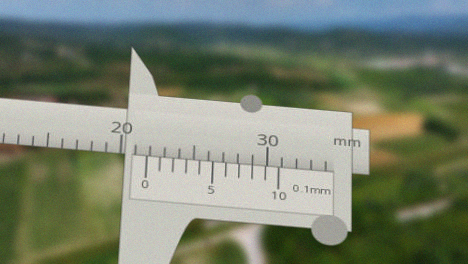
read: 21.8; mm
